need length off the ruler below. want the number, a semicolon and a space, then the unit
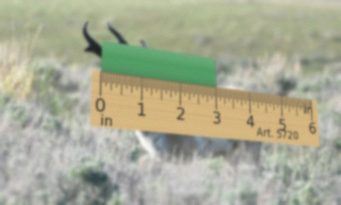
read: 3; in
